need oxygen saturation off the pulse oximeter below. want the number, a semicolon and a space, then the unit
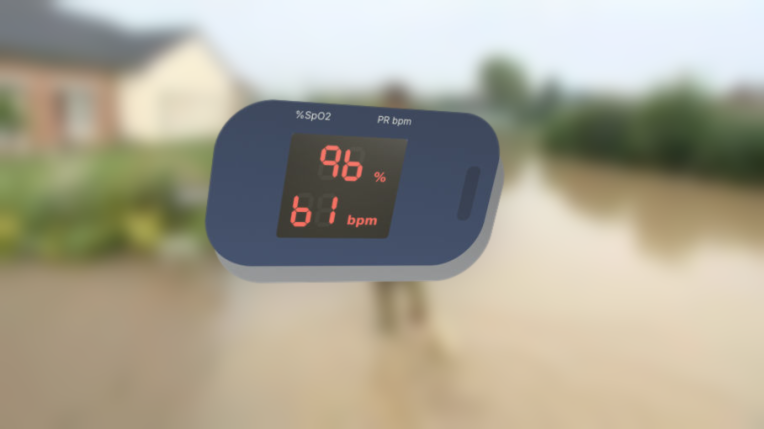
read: 96; %
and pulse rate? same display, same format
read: 61; bpm
